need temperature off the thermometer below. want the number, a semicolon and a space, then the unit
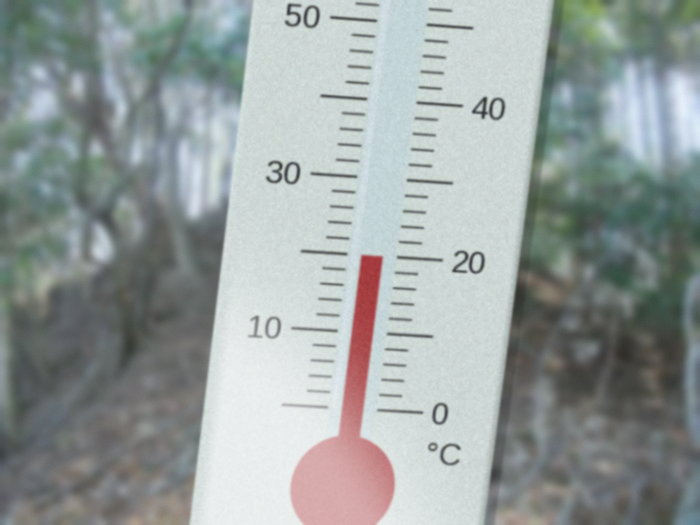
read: 20; °C
